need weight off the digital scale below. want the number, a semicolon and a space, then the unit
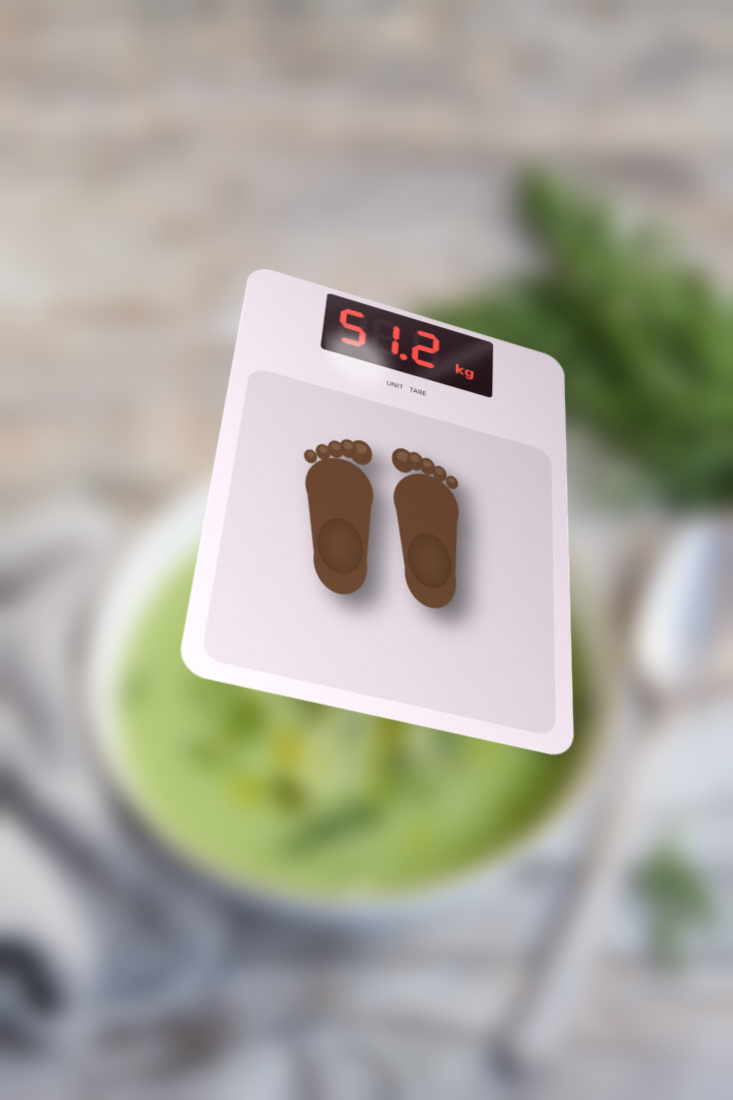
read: 51.2; kg
